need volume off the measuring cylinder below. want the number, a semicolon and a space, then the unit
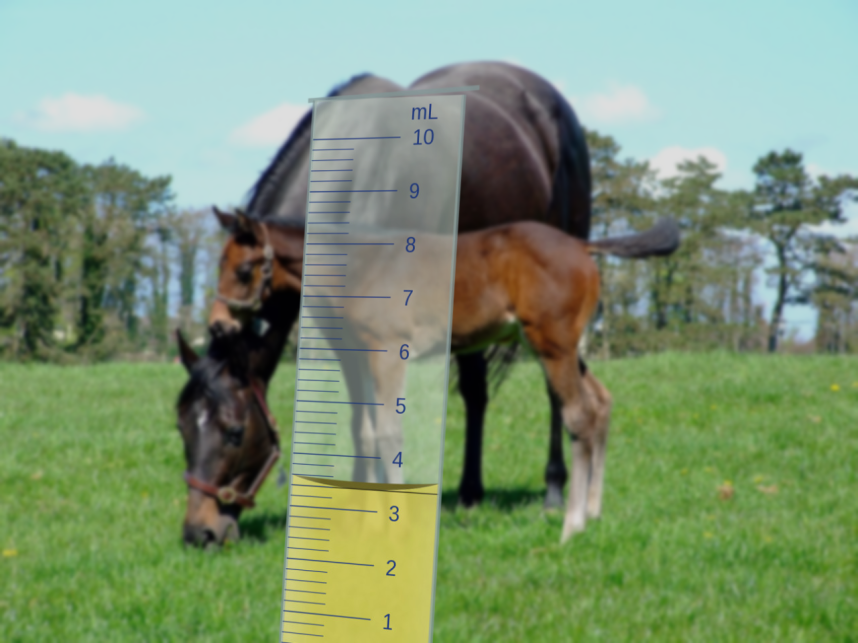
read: 3.4; mL
